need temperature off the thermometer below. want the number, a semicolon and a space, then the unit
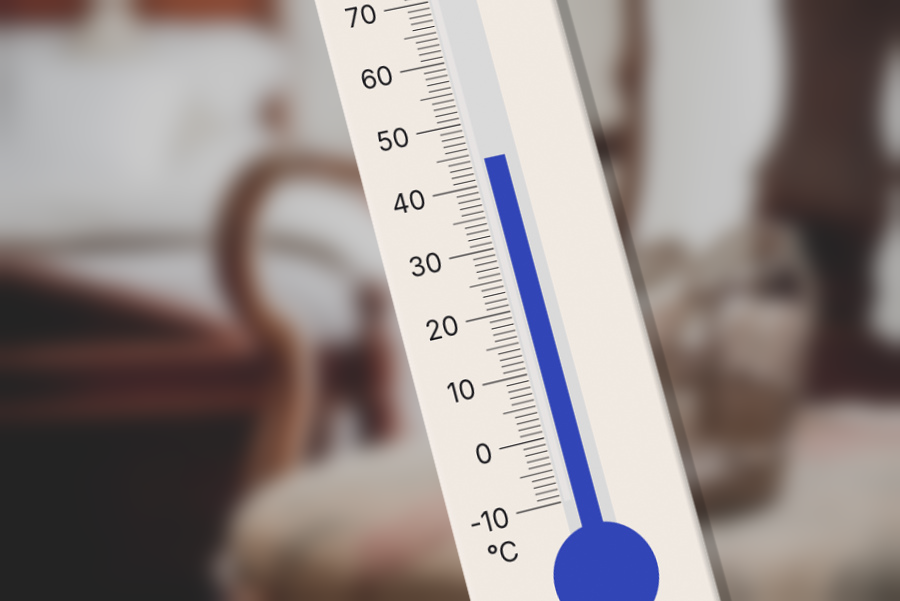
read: 44; °C
